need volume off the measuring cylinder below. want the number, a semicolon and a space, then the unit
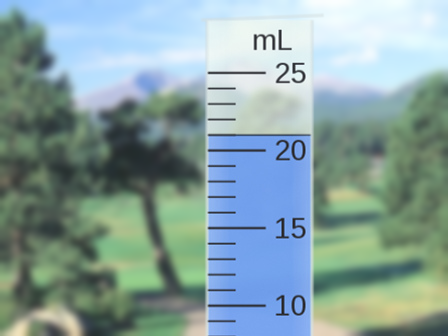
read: 21; mL
